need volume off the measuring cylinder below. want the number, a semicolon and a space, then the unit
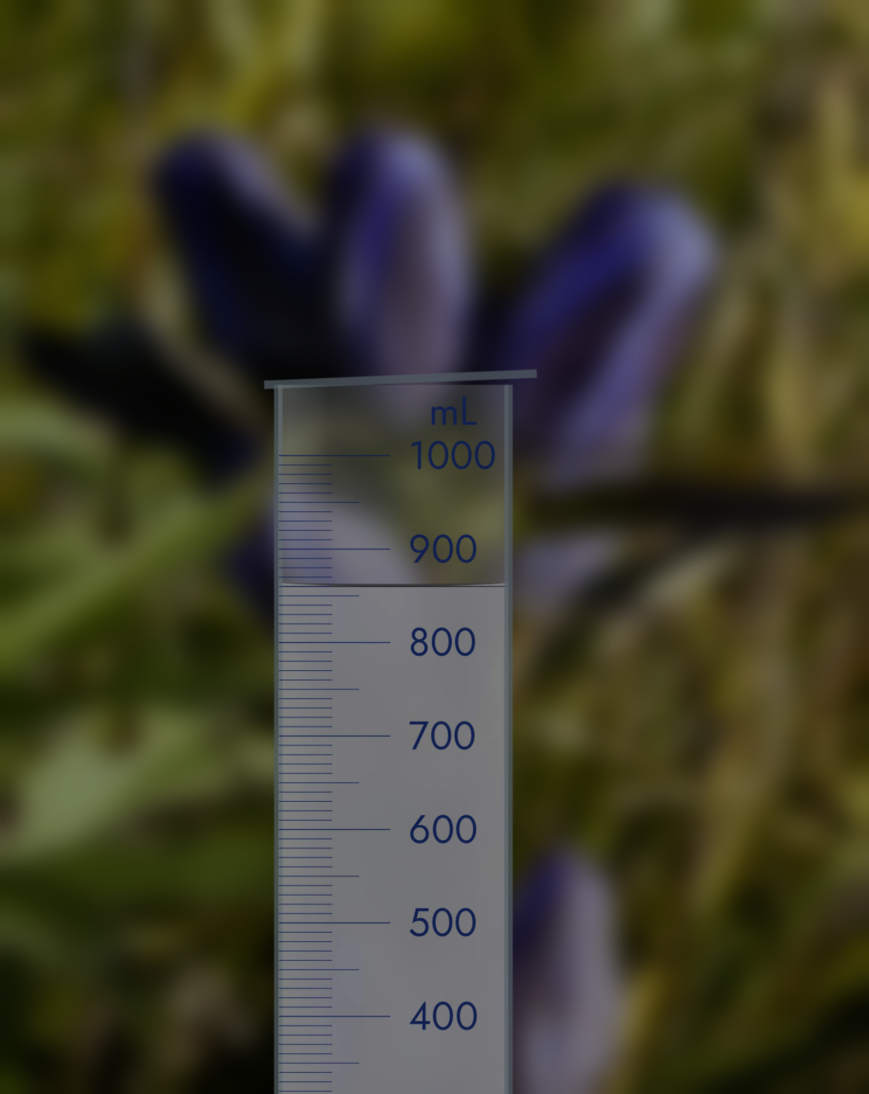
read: 860; mL
